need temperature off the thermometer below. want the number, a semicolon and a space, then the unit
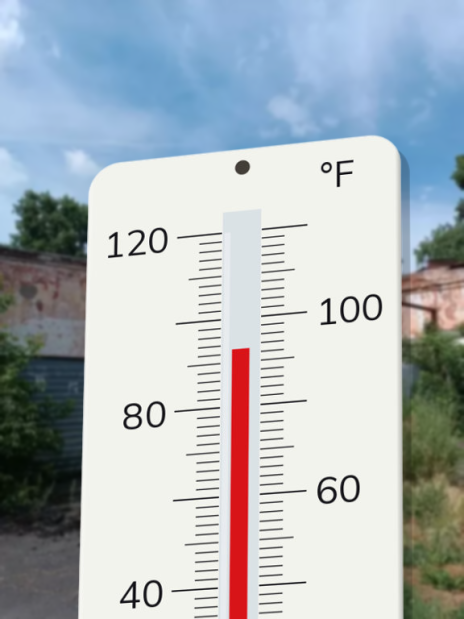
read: 93; °F
